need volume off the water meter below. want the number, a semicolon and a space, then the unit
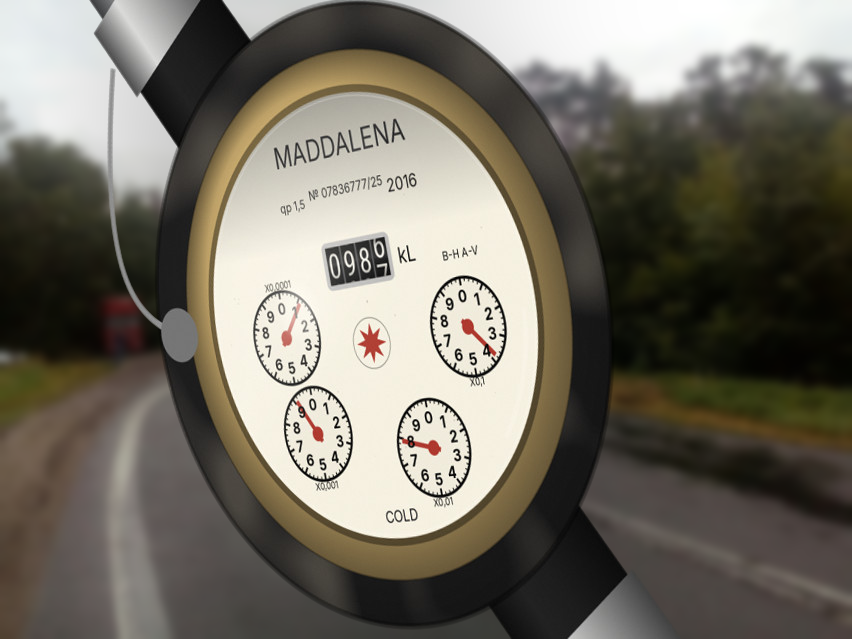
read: 986.3791; kL
